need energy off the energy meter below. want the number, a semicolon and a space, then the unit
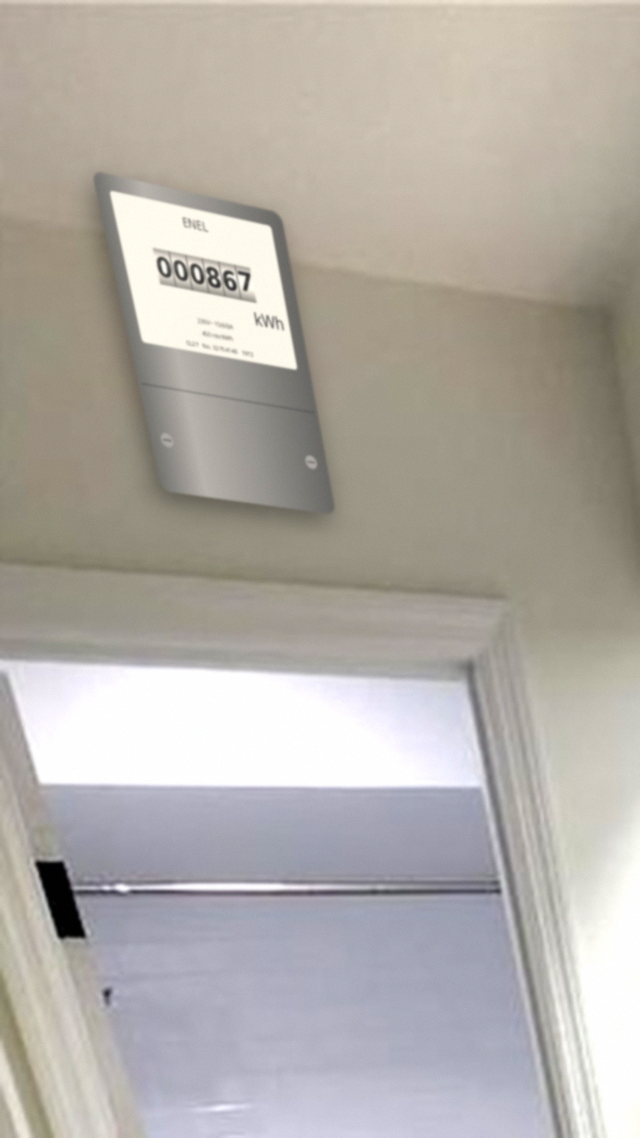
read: 867; kWh
